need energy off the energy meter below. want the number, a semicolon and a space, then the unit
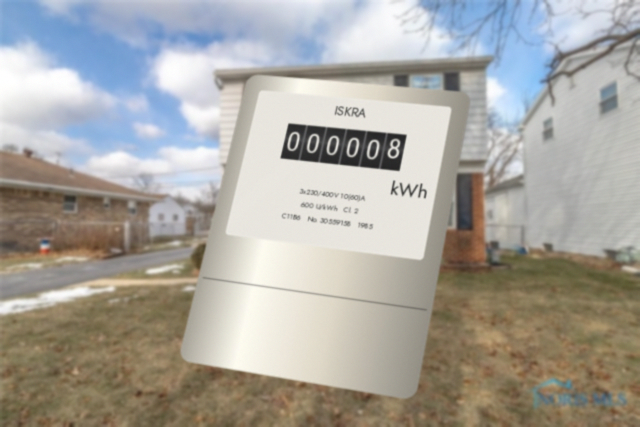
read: 8; kWh
